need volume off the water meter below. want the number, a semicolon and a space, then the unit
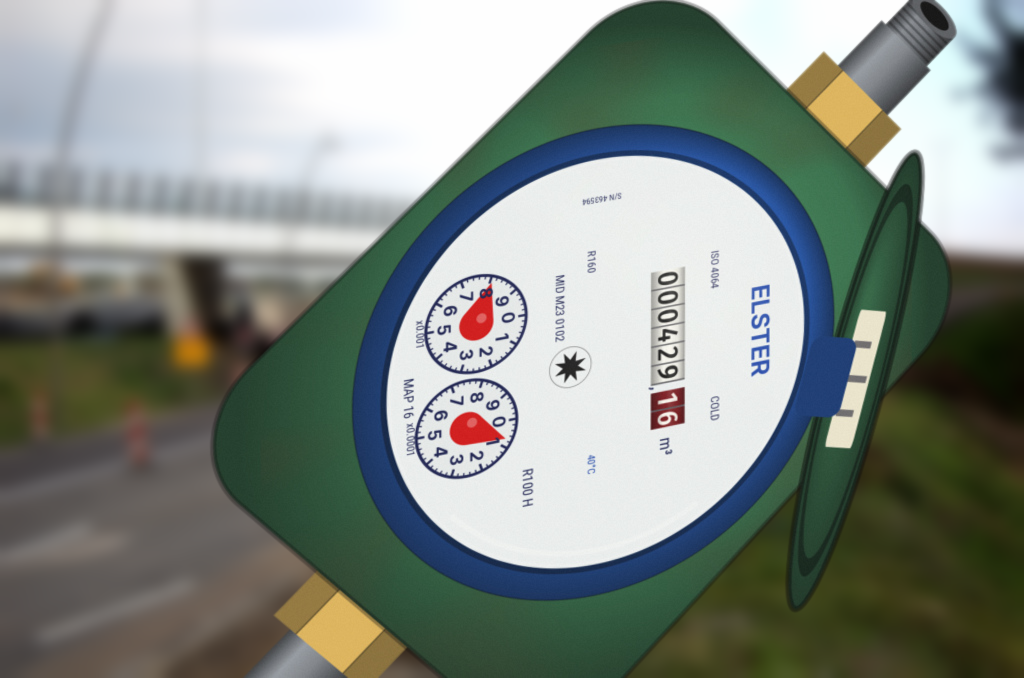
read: 429.1680; m³
